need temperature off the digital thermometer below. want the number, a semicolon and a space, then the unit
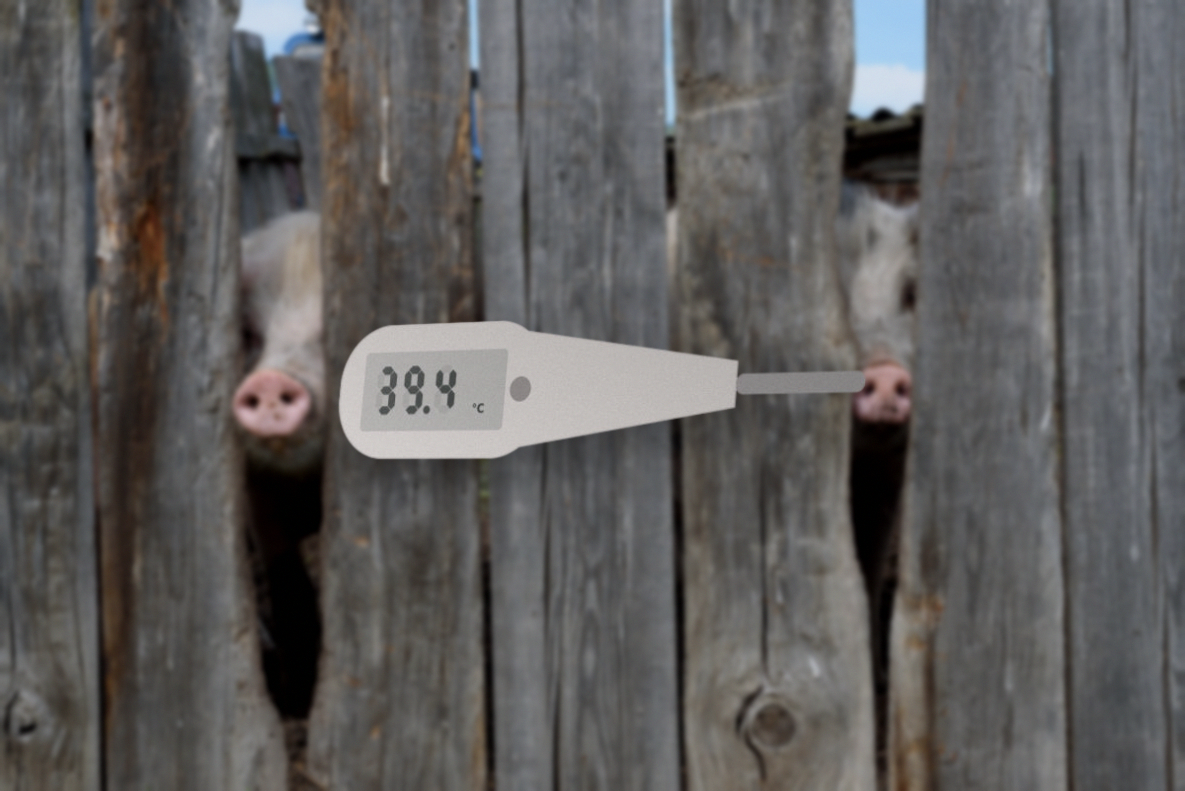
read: 39.4; °C
